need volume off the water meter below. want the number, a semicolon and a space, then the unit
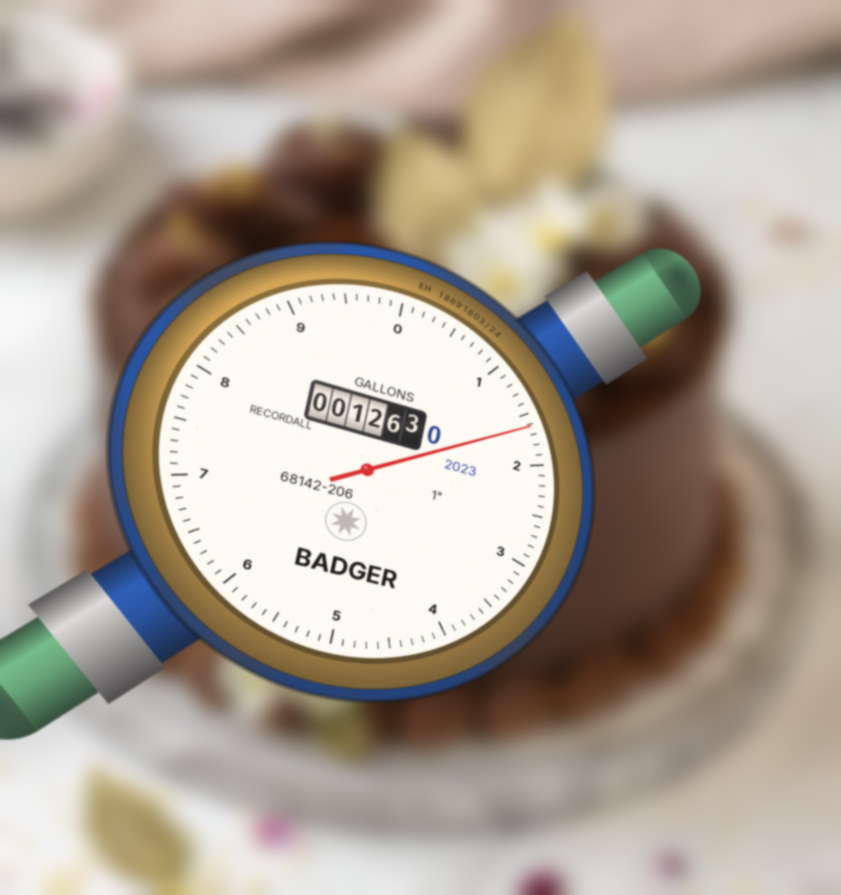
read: 12631.6; gal
